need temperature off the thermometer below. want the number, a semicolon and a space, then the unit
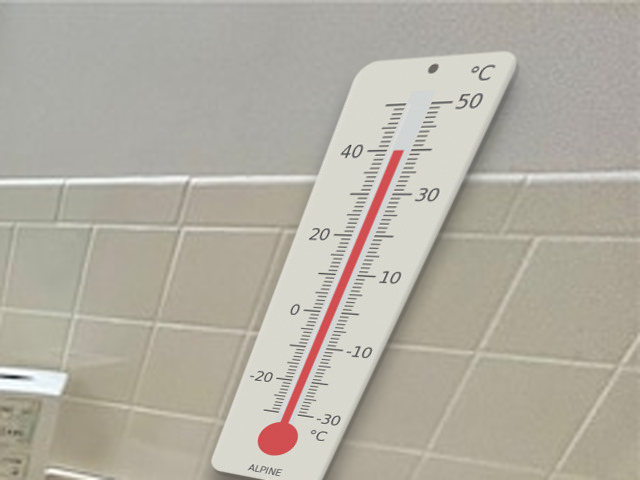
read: 40; °C
